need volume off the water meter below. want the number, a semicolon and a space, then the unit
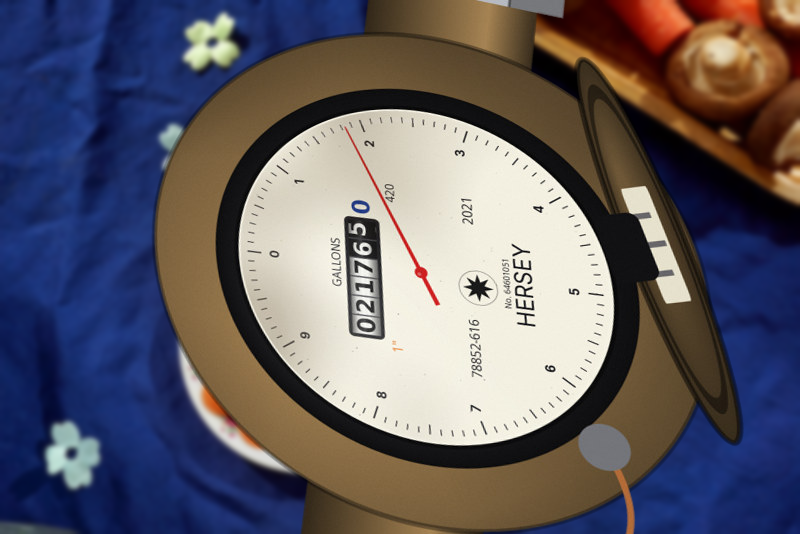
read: 217651.8; gal
